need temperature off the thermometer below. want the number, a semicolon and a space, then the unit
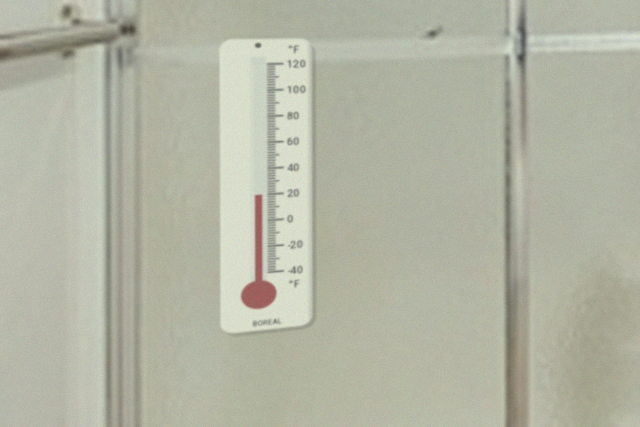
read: 20; °F
